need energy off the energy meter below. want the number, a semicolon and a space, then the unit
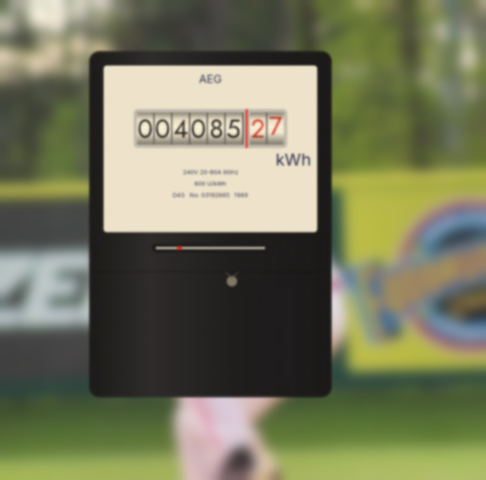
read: 4085.27; kWh
